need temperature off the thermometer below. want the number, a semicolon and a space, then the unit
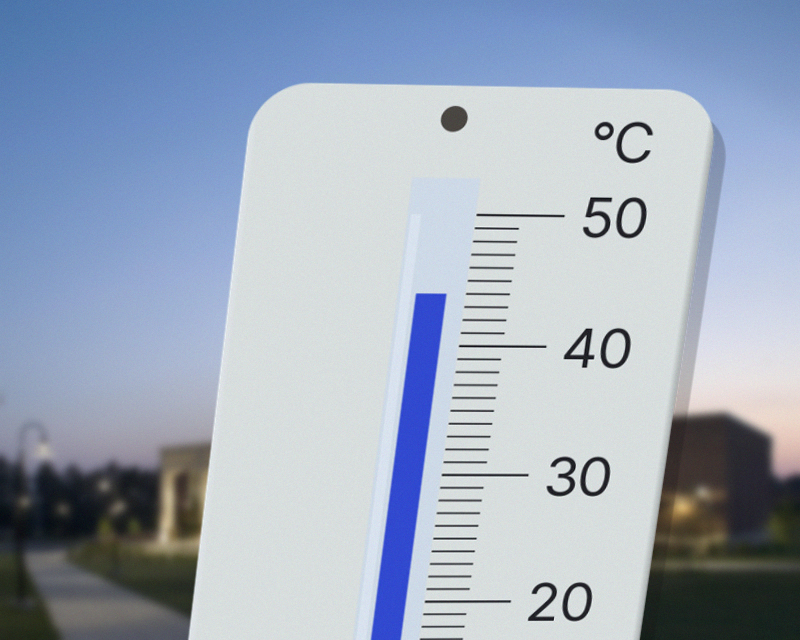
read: 44; °C
